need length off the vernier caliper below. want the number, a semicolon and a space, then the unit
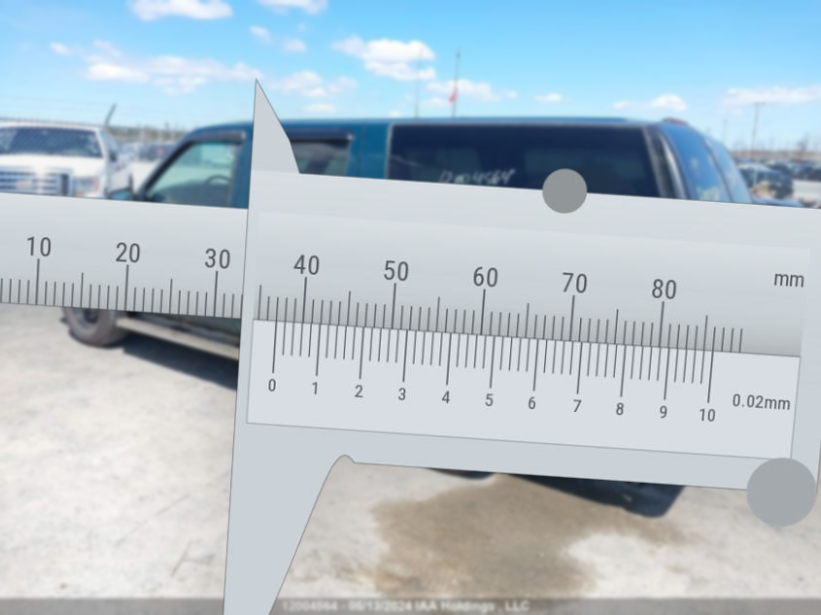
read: 37.0; mm
